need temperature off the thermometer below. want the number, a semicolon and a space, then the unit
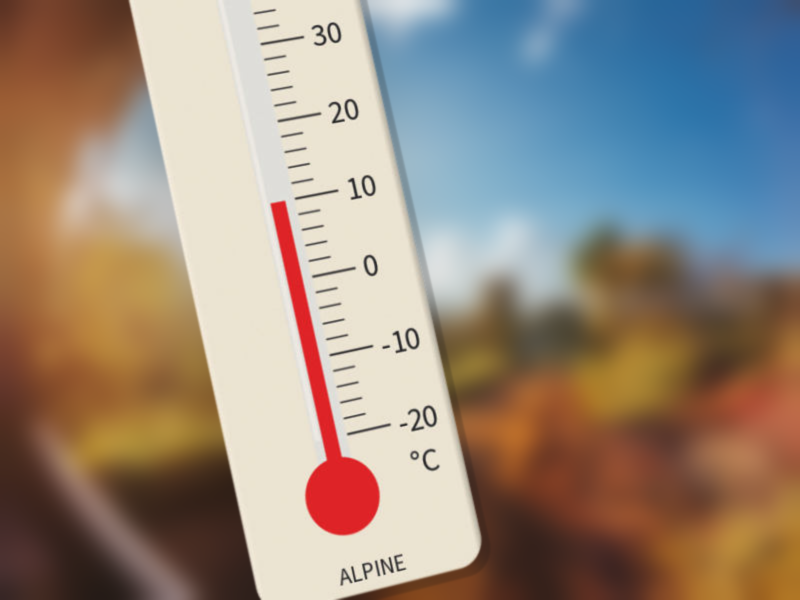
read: 10; °C
